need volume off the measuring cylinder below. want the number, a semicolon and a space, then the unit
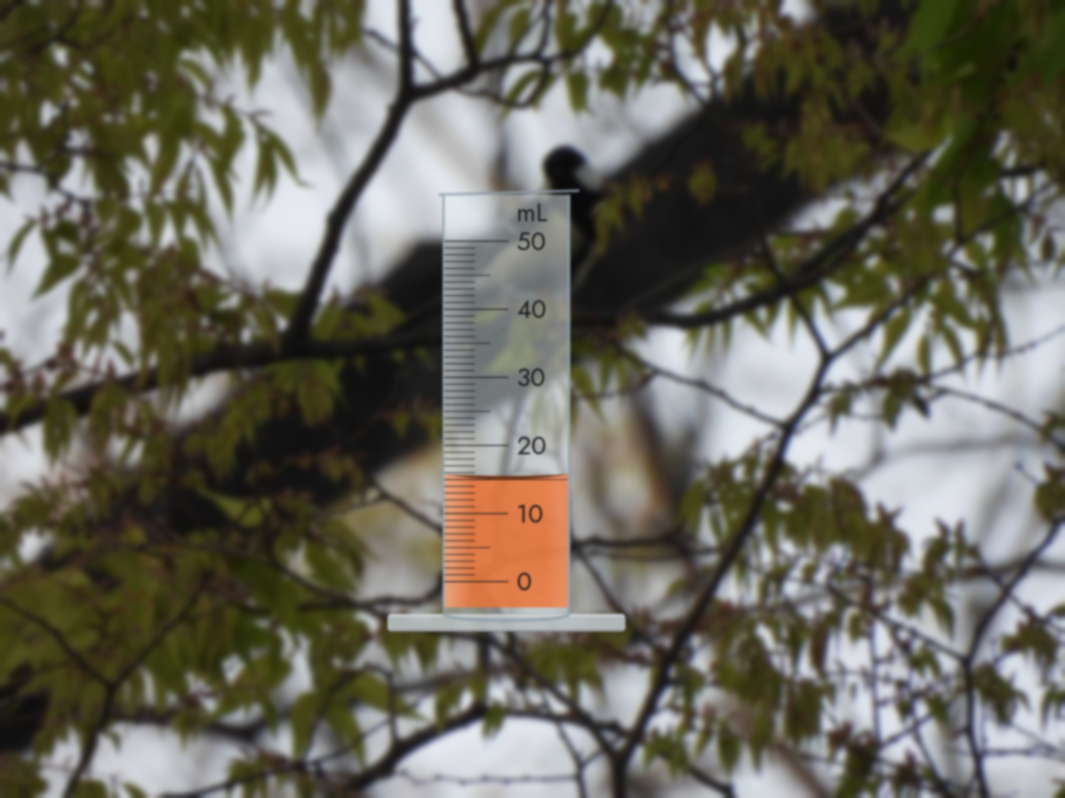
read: 15; mL
